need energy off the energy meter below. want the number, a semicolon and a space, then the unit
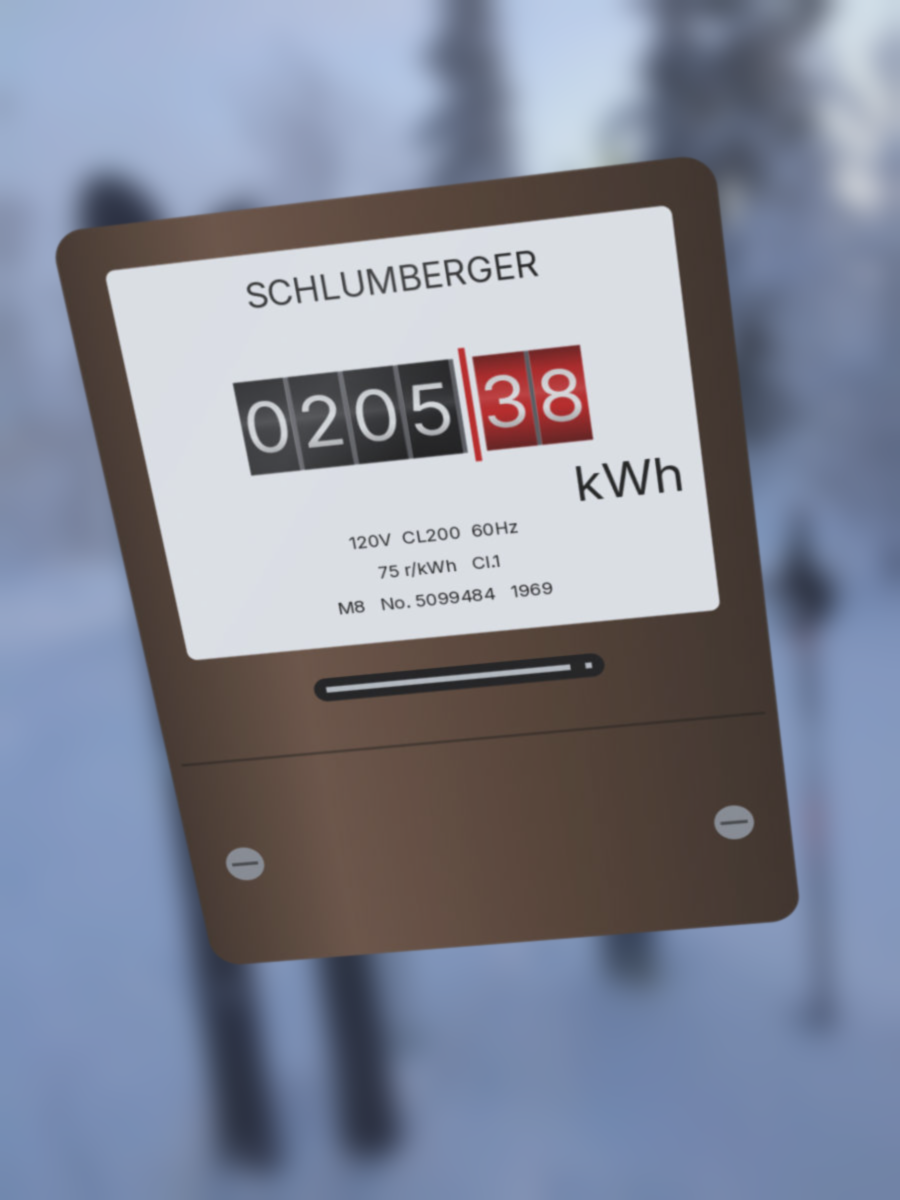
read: 205.38; kWh
